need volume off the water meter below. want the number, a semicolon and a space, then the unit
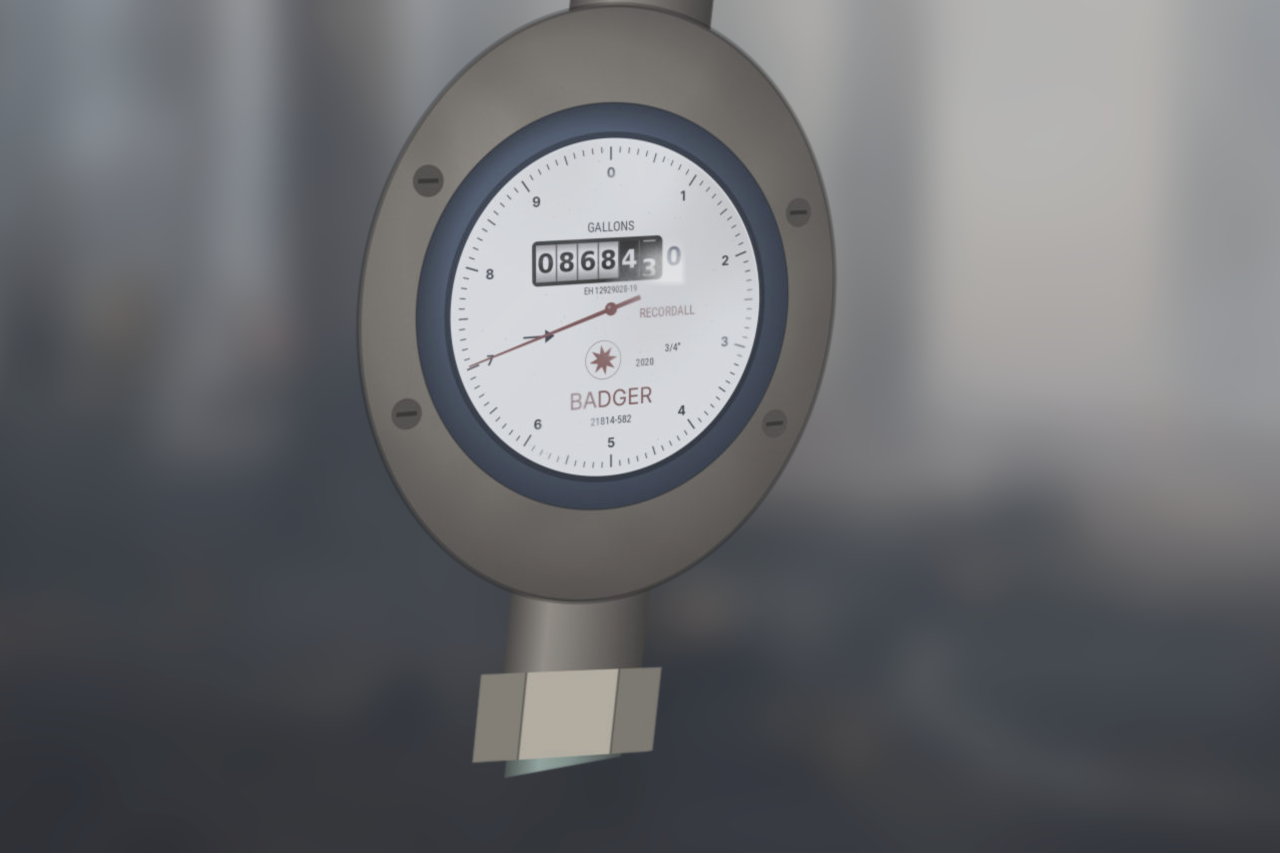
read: 868427.0; gal
